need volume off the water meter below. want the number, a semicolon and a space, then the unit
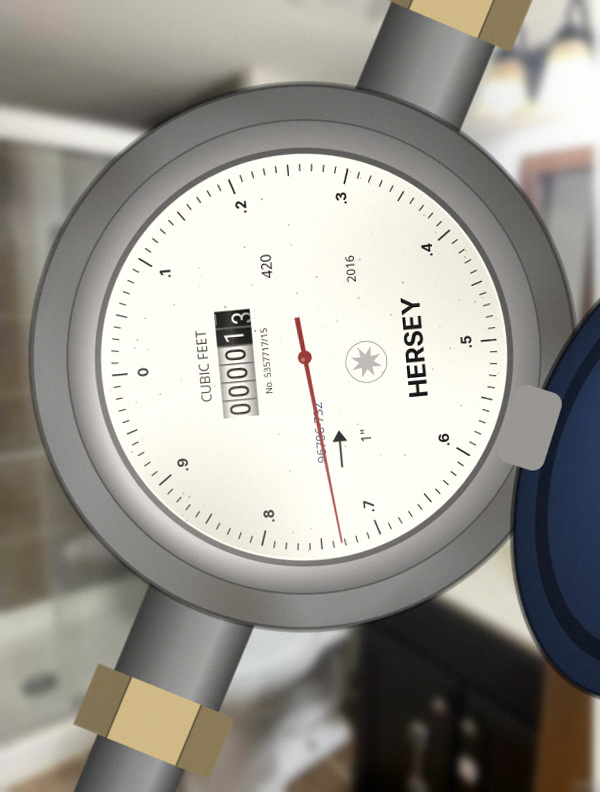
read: 12.73; ft³
